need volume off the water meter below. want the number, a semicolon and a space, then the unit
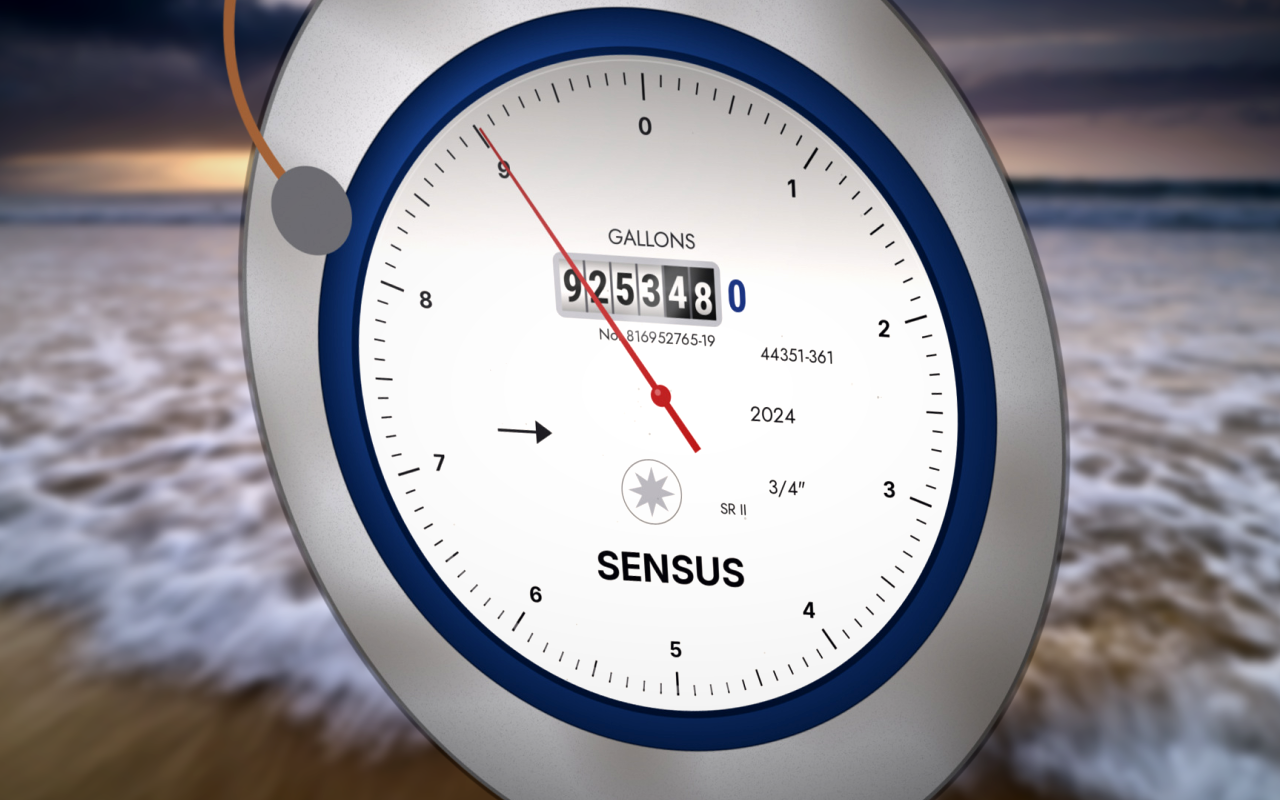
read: 9253479.0; gal
